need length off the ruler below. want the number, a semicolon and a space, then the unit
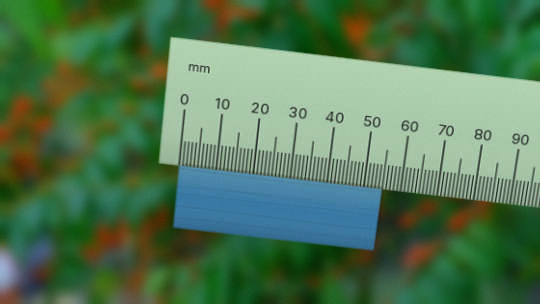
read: 55; mm
